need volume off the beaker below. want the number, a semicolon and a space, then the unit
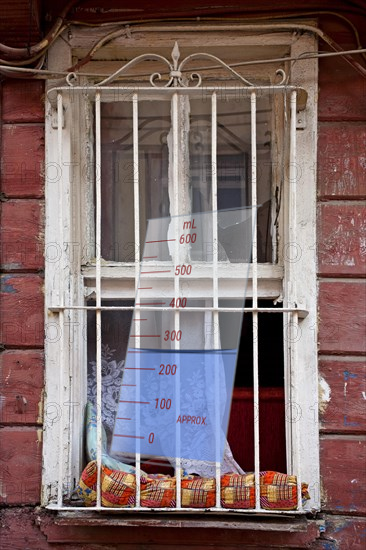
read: 250; mL
